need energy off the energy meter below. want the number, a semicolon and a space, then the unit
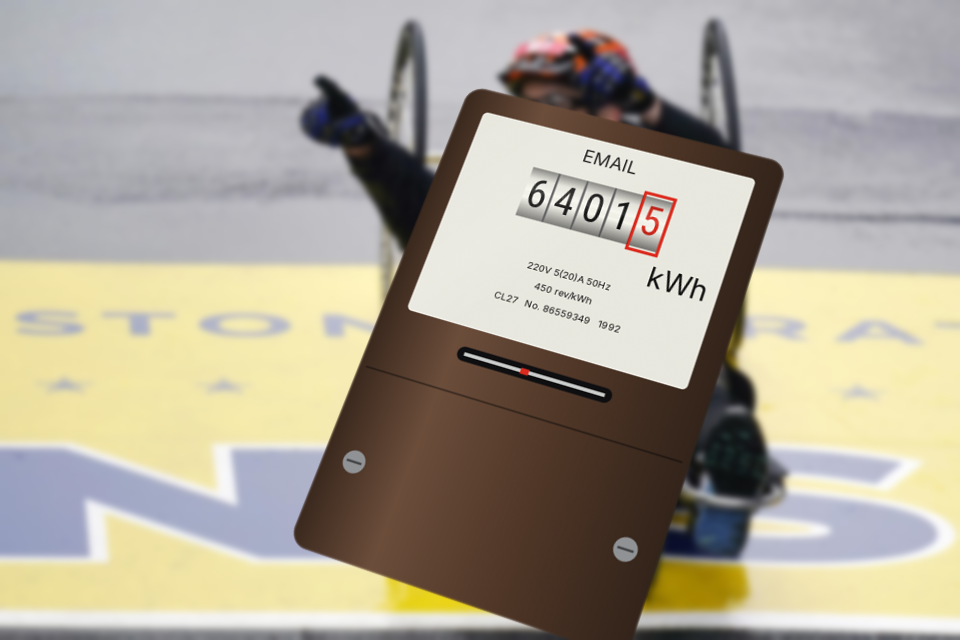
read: 6401.5; kWh
